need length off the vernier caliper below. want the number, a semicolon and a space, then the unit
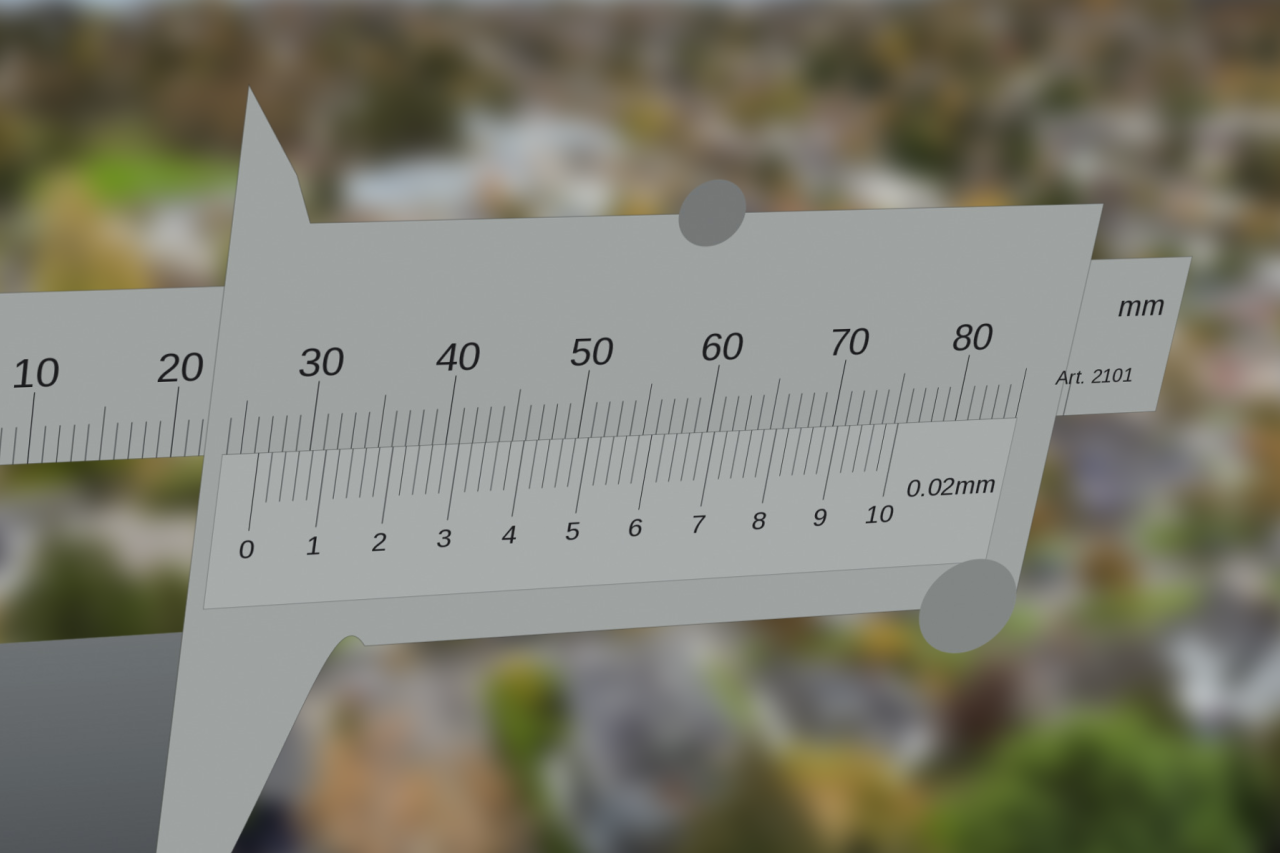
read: 26.3; mm
